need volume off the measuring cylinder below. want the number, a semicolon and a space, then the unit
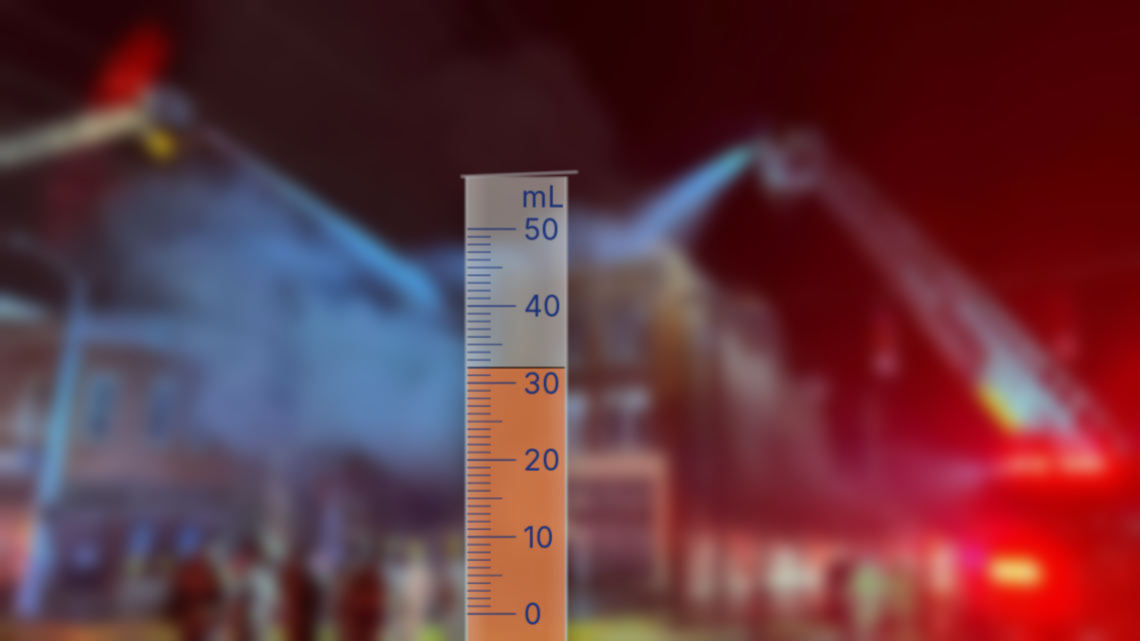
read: 32; mL
